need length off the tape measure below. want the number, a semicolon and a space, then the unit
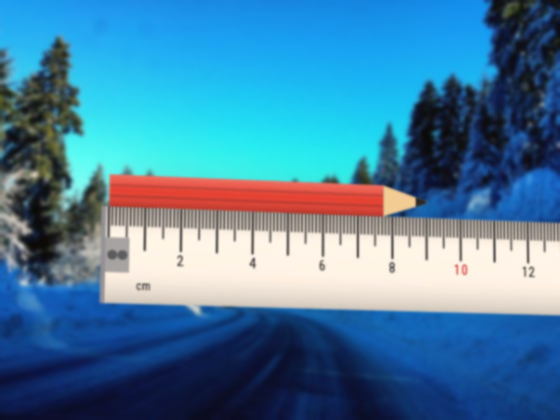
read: 9; cm
